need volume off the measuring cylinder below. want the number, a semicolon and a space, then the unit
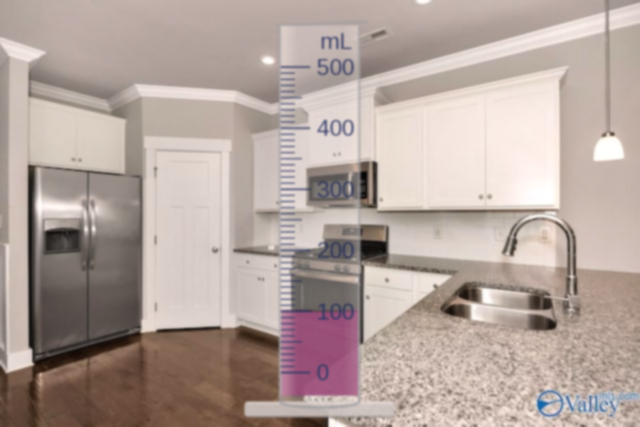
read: 100; mL
